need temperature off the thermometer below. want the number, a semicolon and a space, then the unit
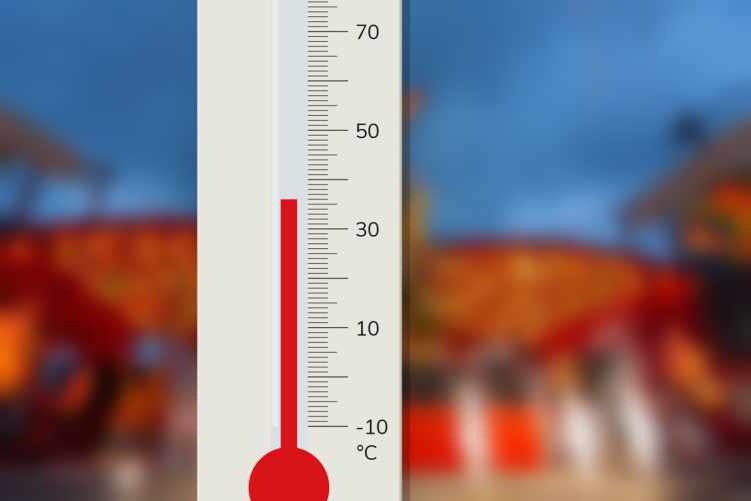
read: 36; °C
